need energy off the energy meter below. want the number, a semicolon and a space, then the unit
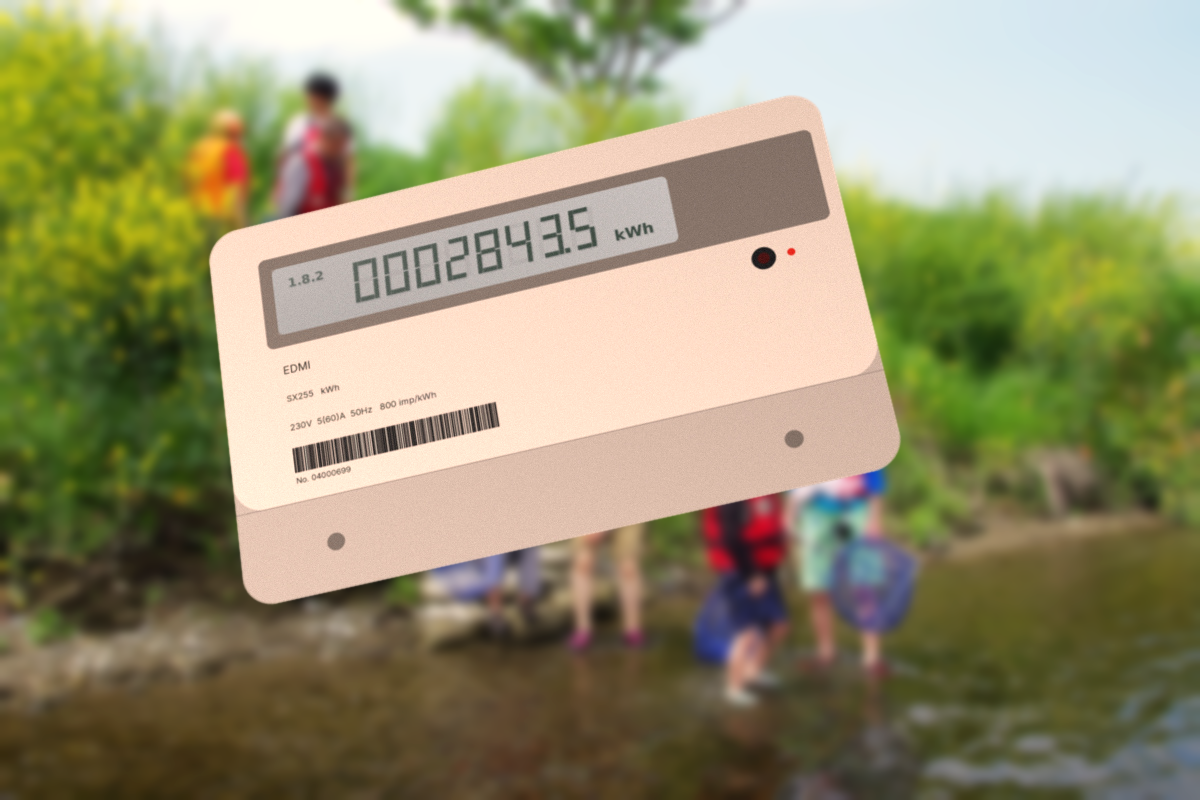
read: 2843.5; kWh
